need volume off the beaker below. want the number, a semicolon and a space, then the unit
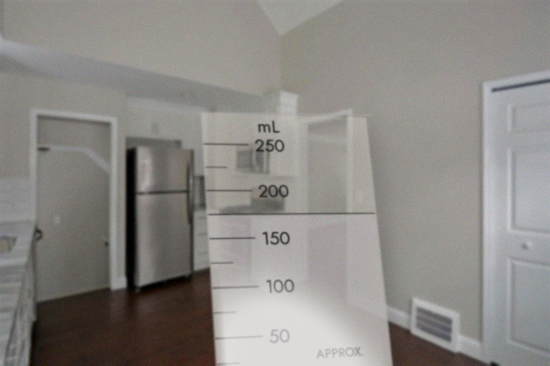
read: 175; mL
